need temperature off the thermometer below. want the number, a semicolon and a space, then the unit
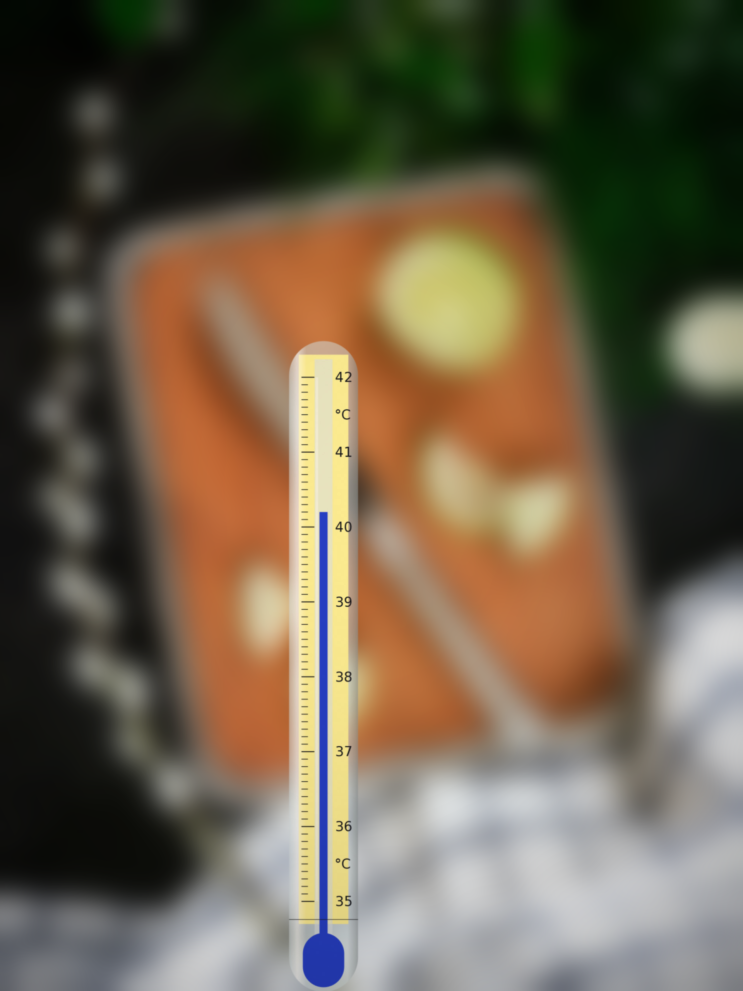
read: 40.2; °C
